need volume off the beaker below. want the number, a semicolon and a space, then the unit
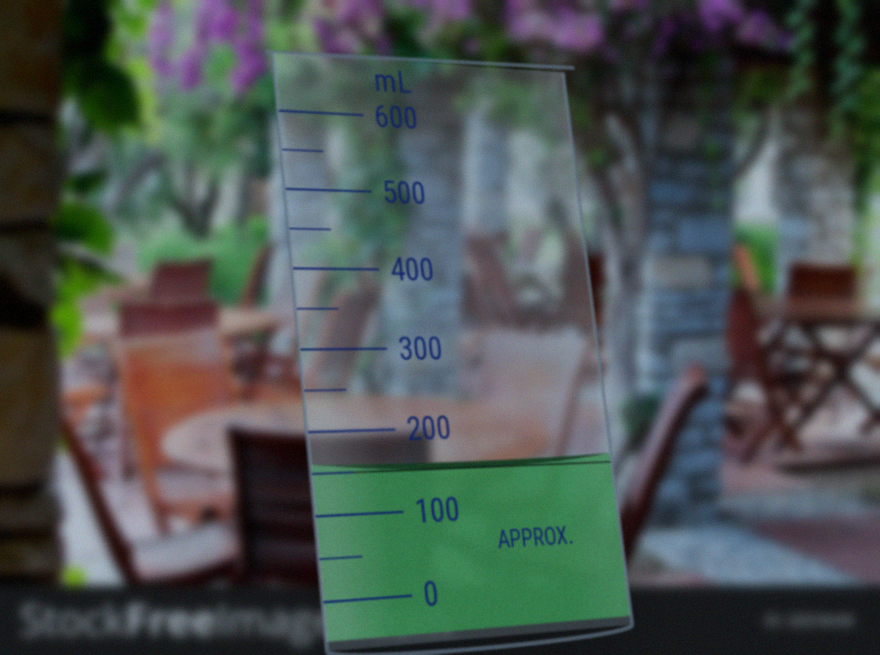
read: 150; mL
